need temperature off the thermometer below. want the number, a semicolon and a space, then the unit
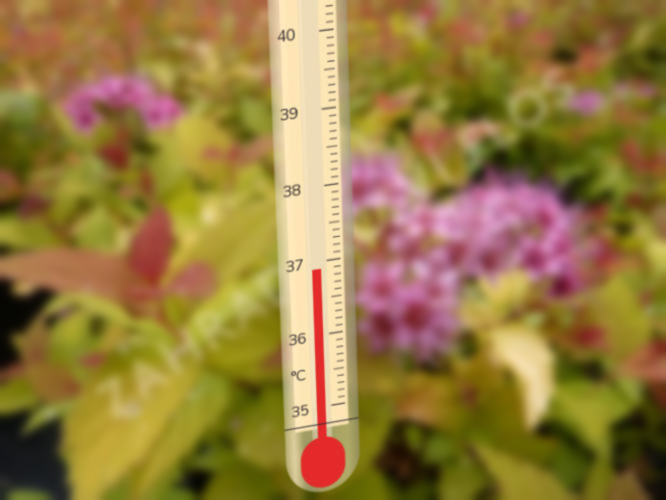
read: 36.9; °C
